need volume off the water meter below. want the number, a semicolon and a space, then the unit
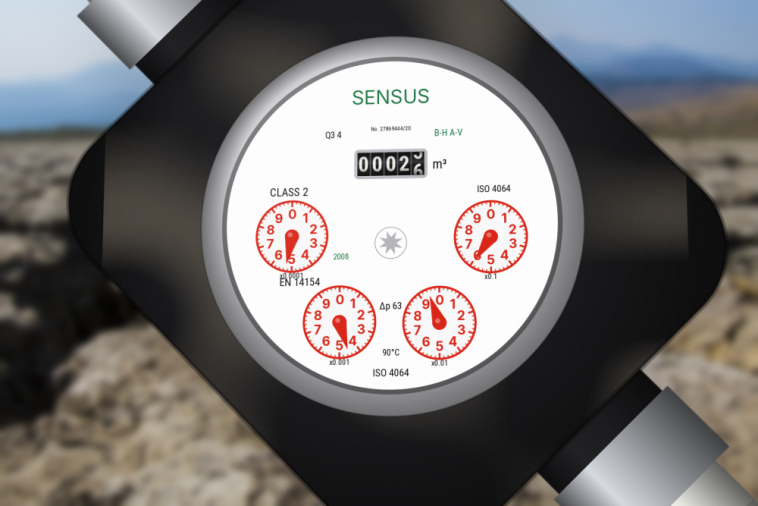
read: 25.5945; m³
